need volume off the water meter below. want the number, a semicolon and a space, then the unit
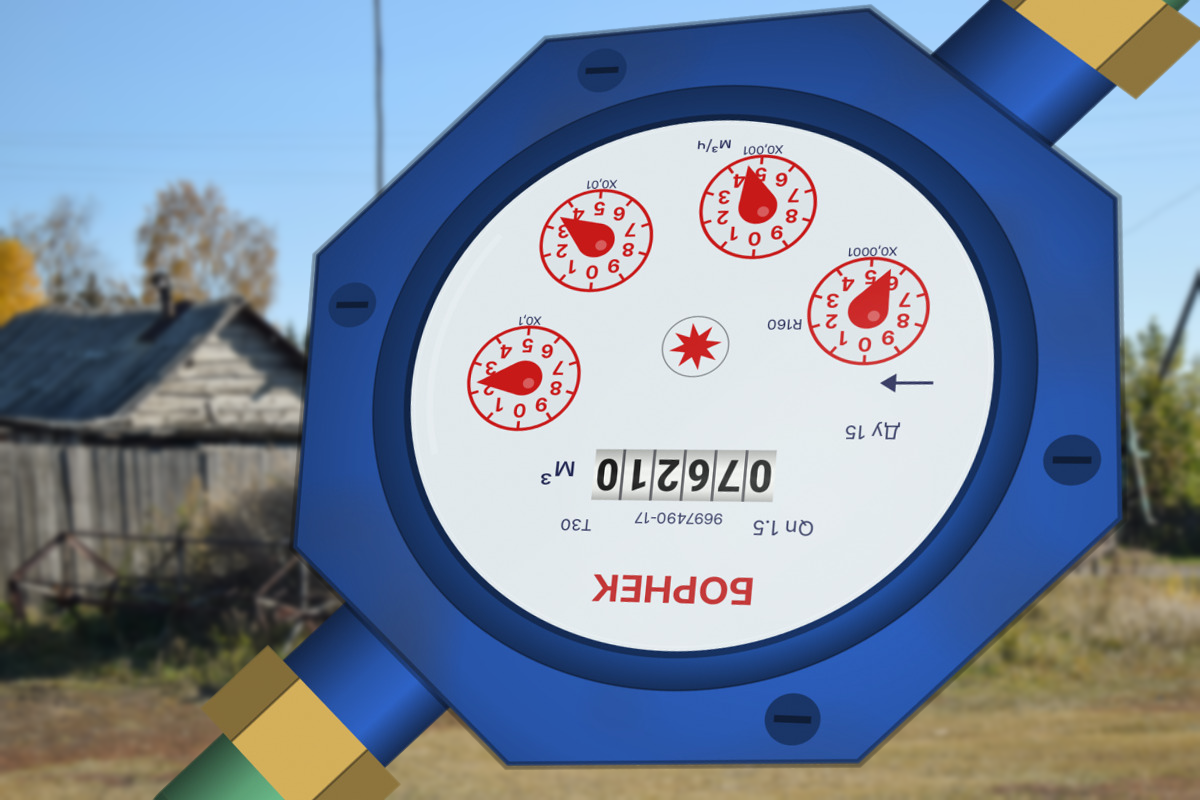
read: 76210.2345; m³
